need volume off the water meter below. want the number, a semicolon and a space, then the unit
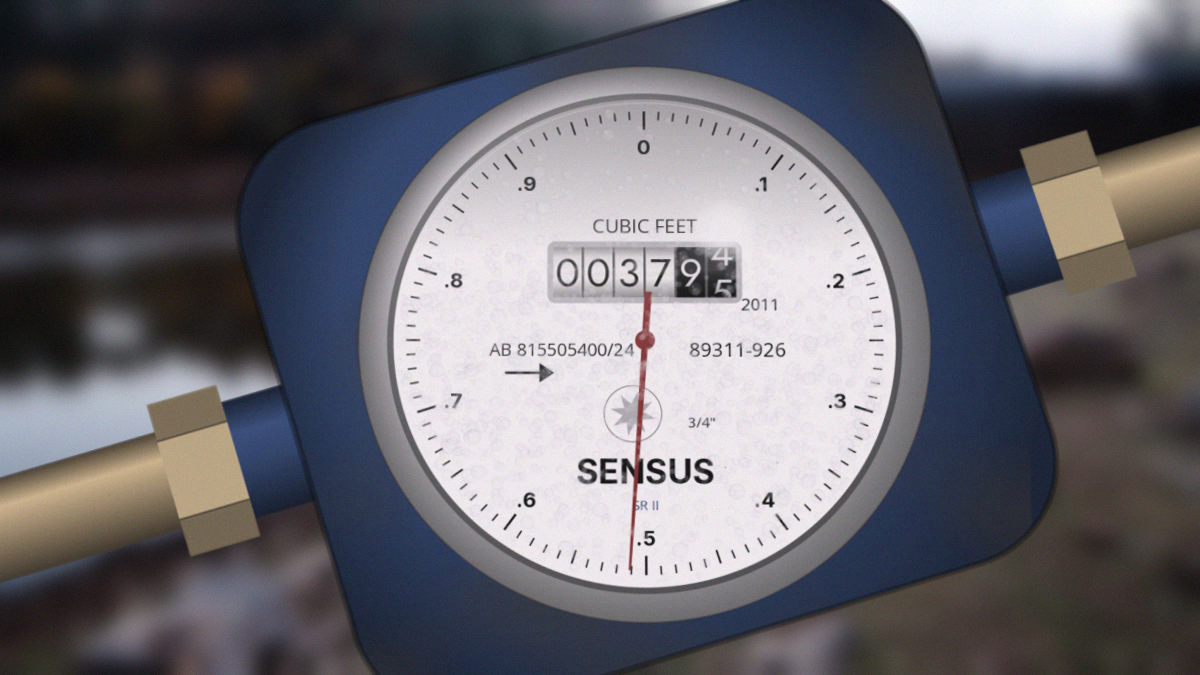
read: 3794.51; ft³
